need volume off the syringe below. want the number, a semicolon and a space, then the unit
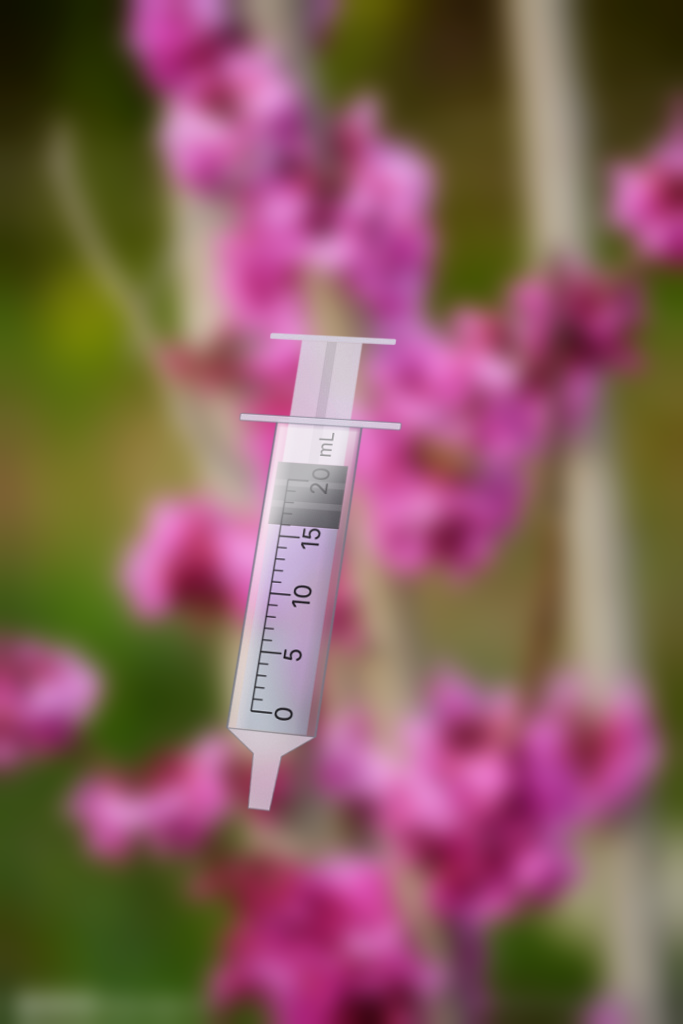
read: 16; mL
